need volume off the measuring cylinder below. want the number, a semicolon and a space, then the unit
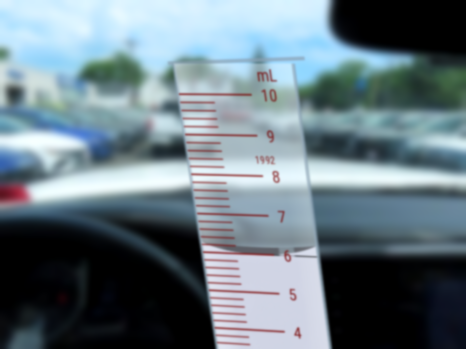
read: 6; mL
